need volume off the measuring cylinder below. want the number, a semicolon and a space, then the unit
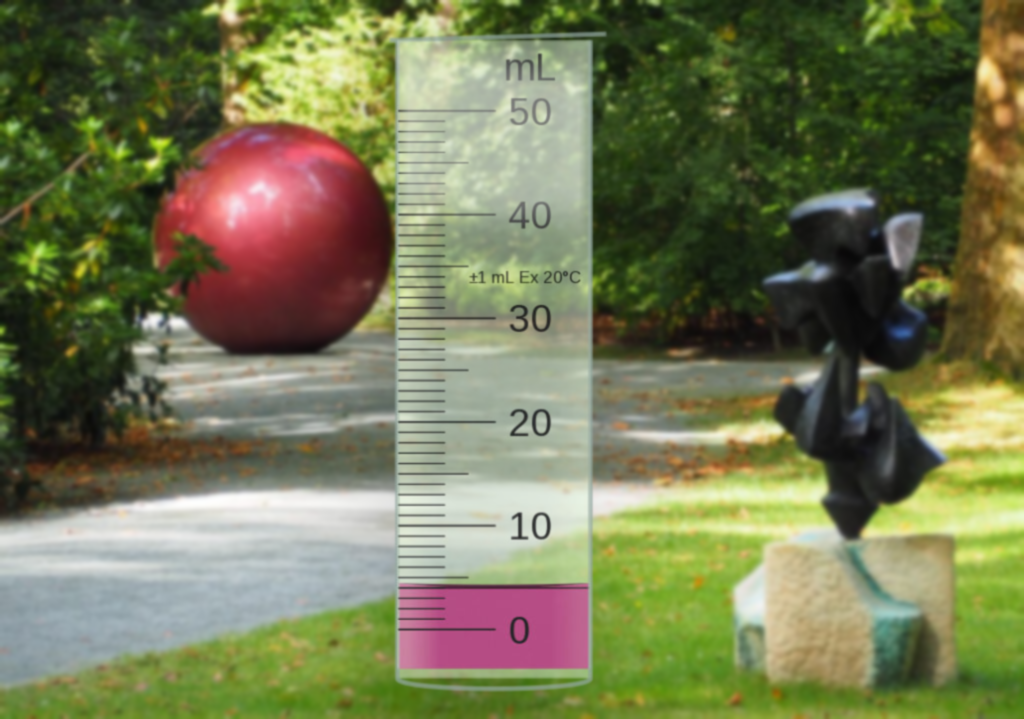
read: 4; mL
